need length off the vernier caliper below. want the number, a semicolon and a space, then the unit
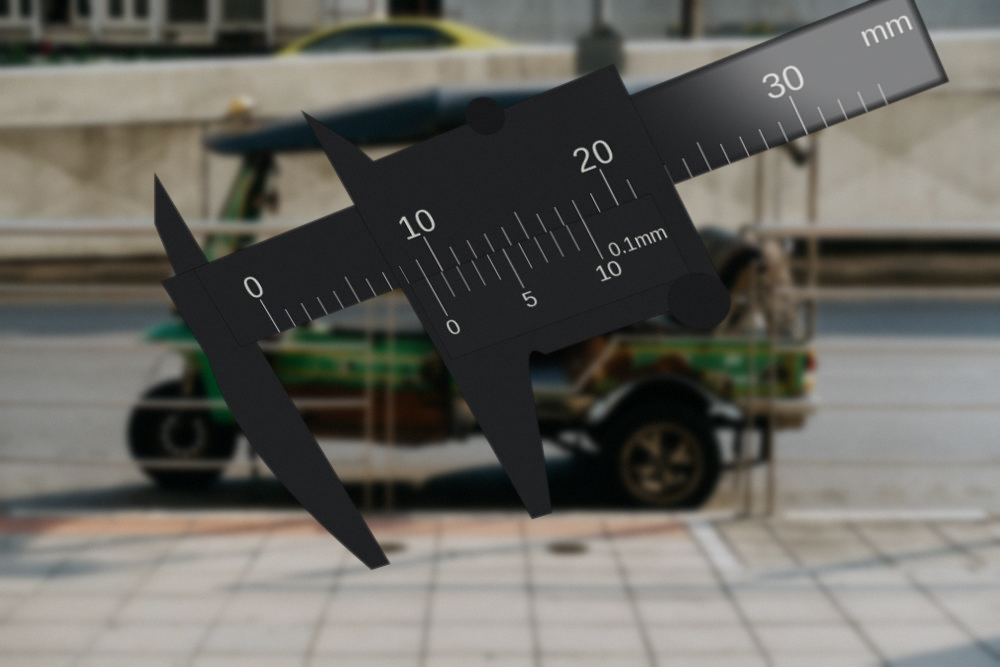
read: 9.0; mm
